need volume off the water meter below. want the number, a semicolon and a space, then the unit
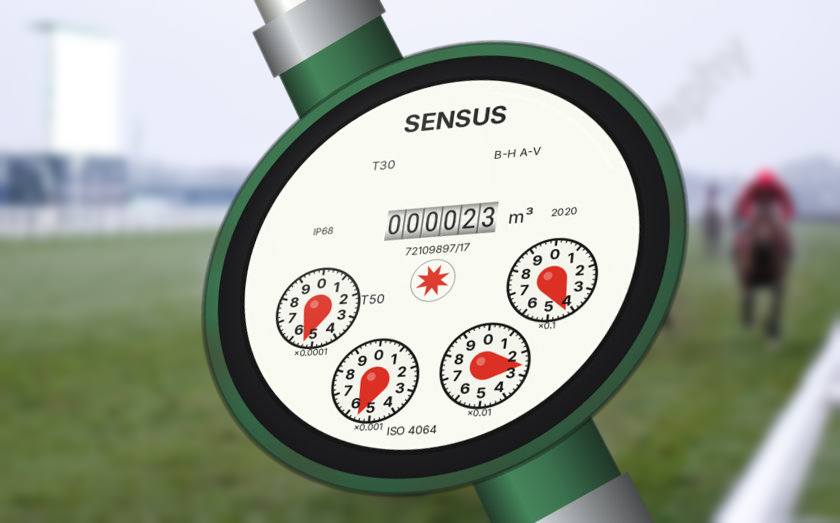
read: 23.4255; m³
